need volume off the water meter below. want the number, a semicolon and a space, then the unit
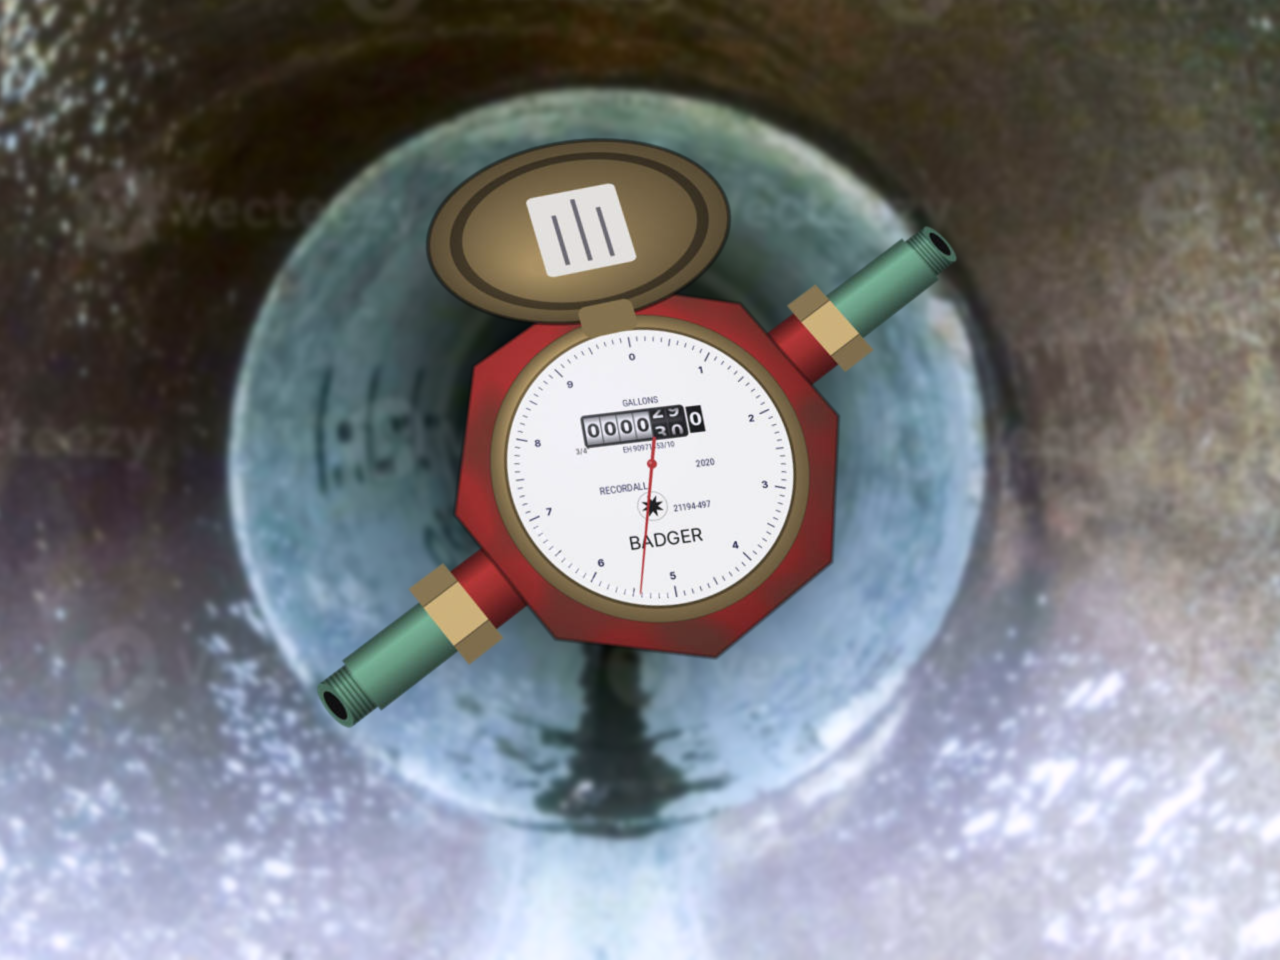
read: 295.4; gal
